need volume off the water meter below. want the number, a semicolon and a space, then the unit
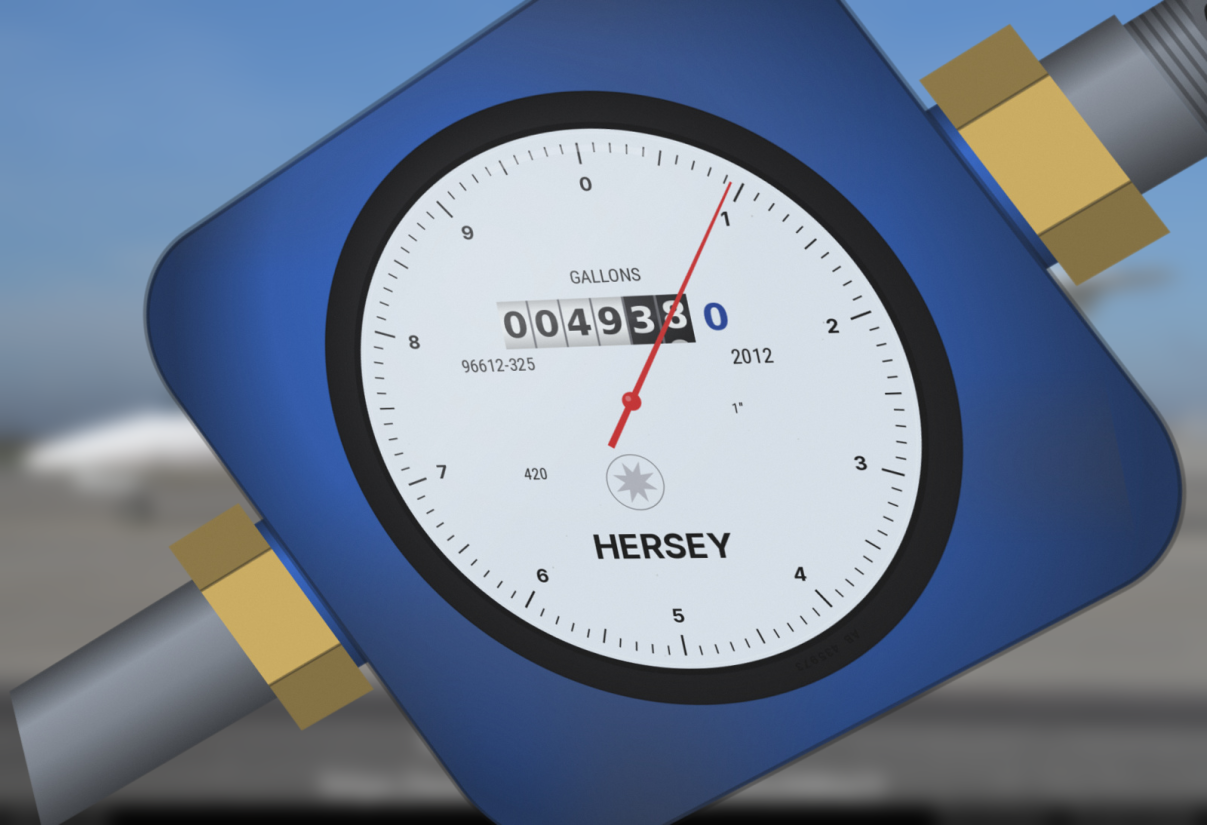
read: 49380.9; gal
